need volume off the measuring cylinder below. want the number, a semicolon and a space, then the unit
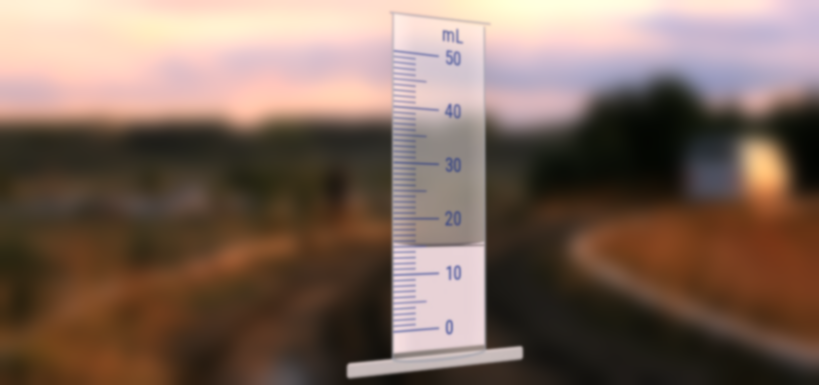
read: 15; mL
